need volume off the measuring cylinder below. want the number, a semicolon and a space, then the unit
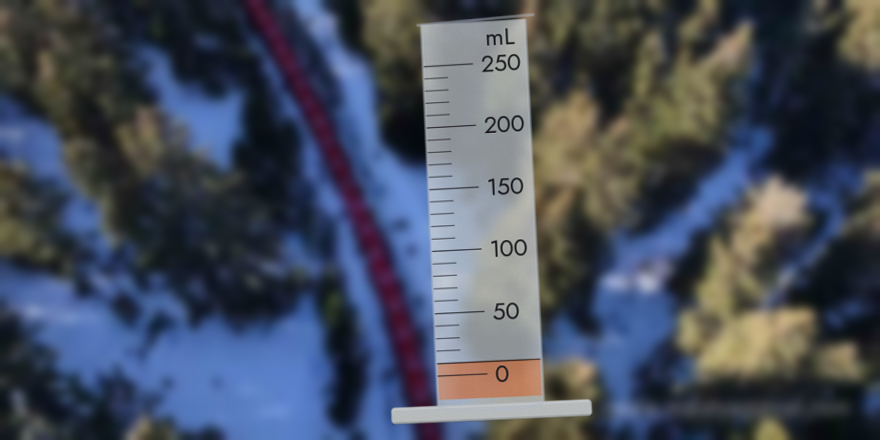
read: 10; mL
